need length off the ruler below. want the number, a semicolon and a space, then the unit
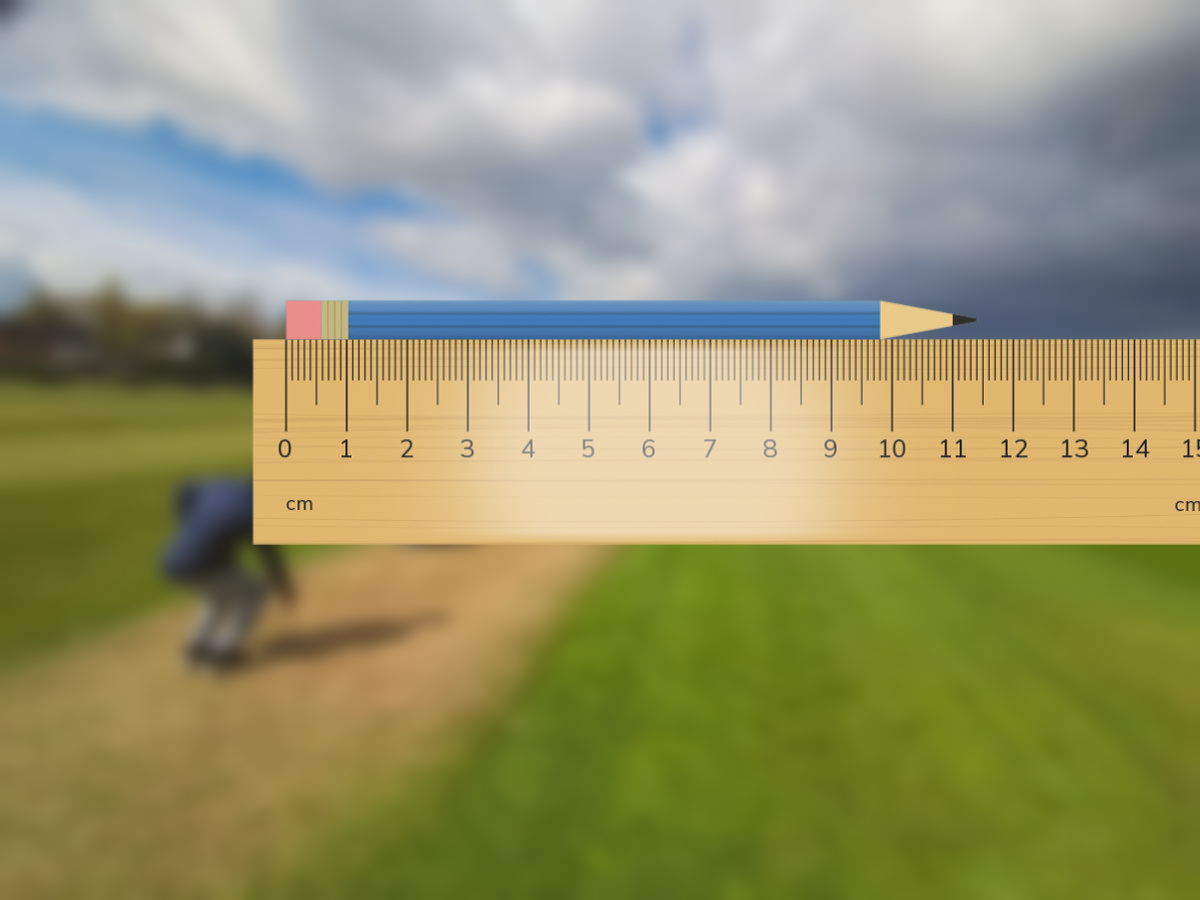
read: 11.4; cm
